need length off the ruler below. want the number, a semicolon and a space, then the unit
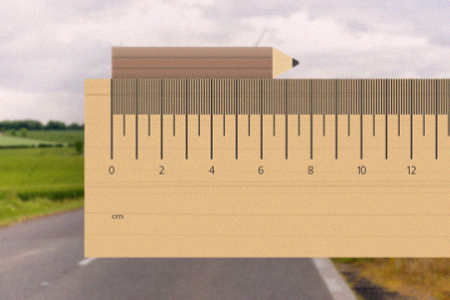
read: 7.5; cm
